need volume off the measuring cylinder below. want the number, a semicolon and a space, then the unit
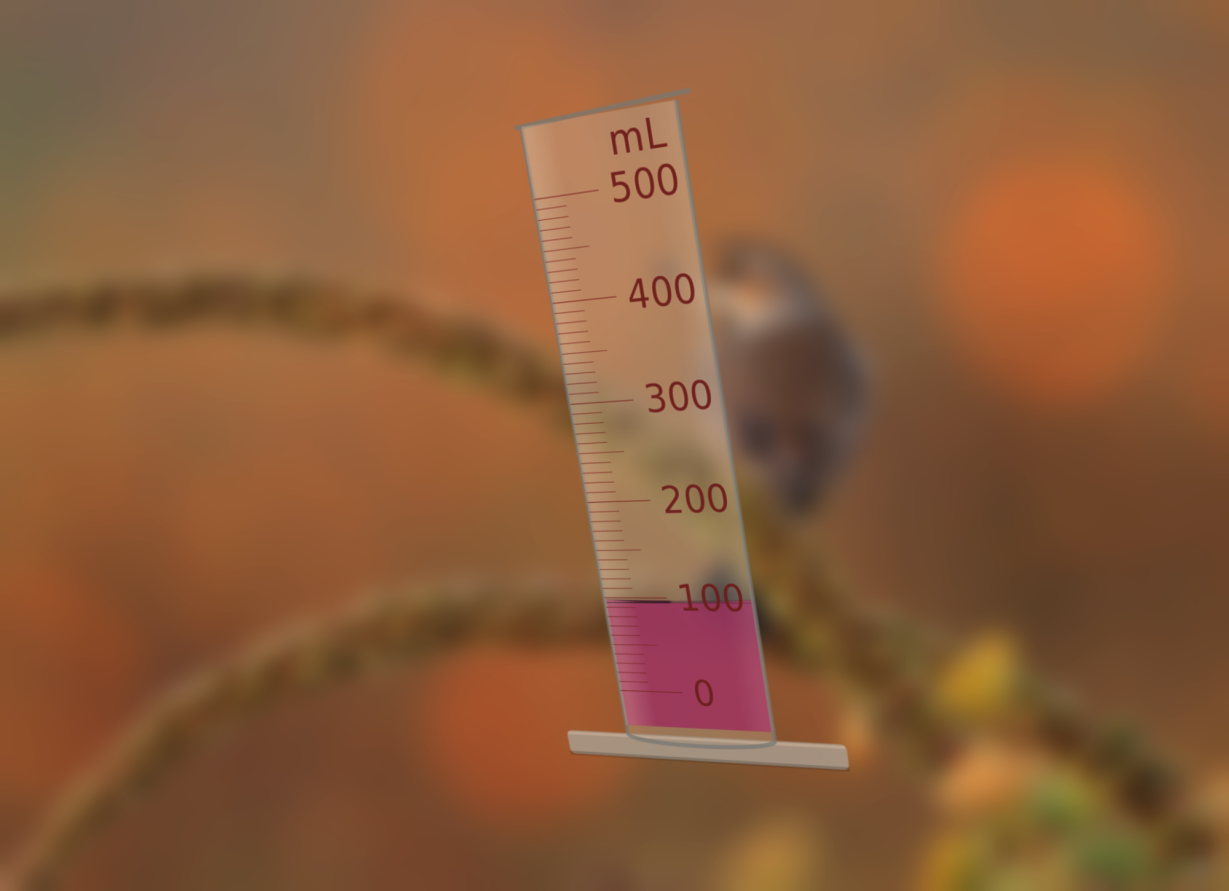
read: 95; mL
